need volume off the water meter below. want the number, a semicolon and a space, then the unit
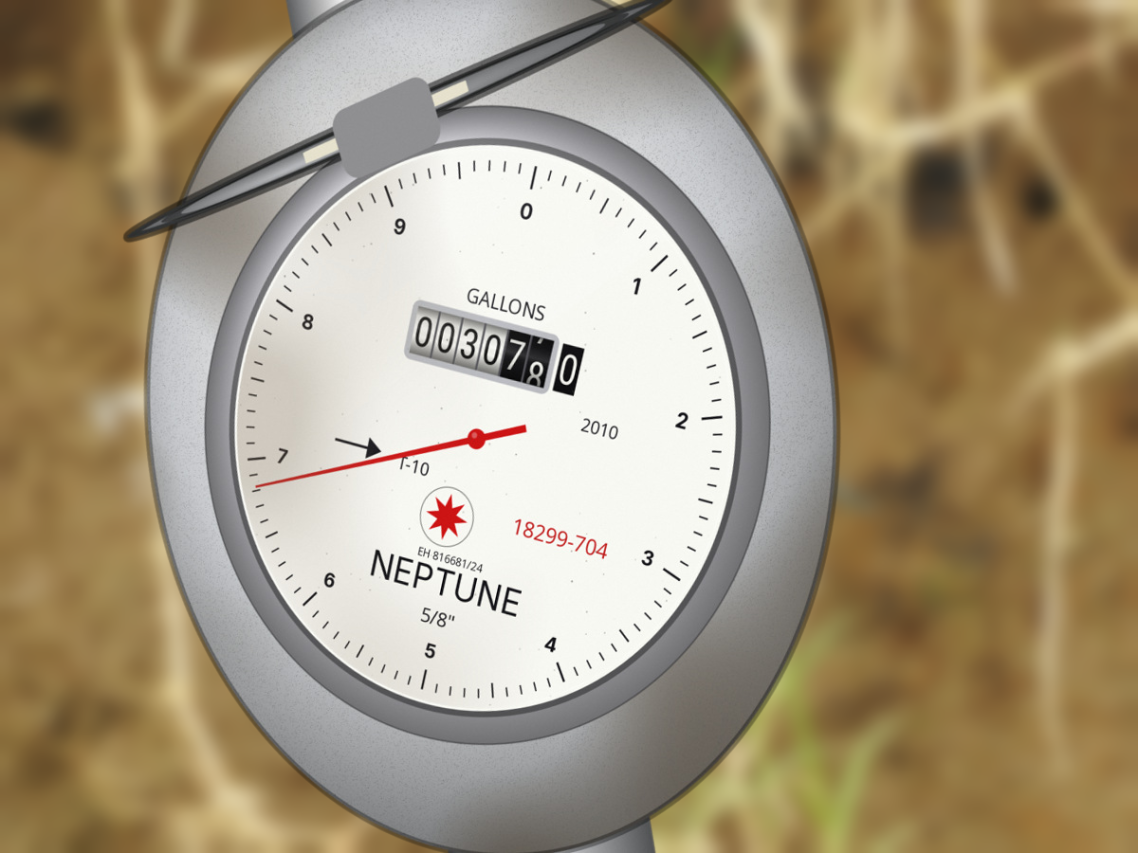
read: 30776.8; gal
